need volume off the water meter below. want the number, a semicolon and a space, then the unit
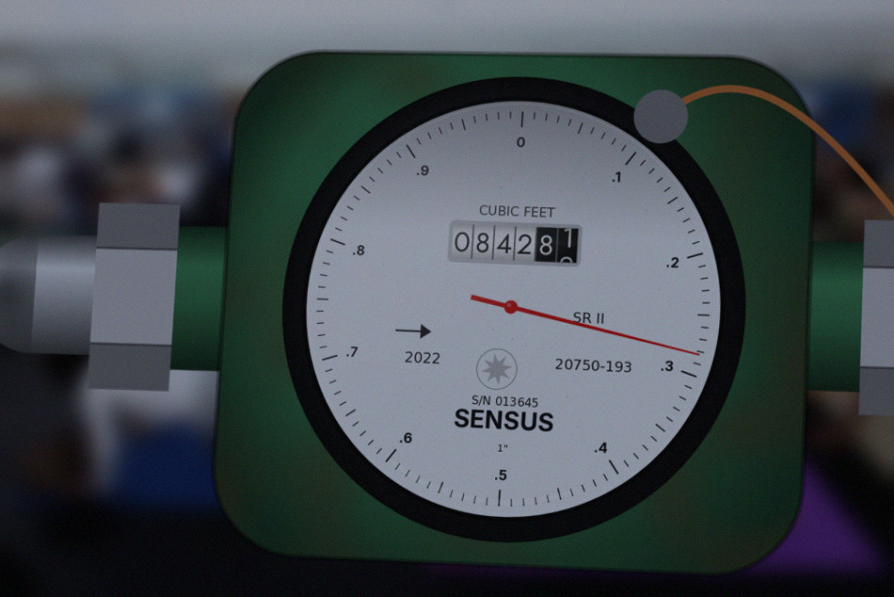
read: 84281.28; ft³
